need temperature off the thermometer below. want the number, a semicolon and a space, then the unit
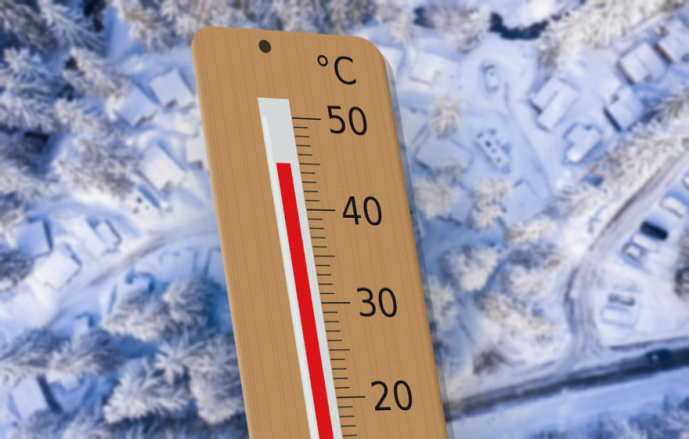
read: 45; °C
